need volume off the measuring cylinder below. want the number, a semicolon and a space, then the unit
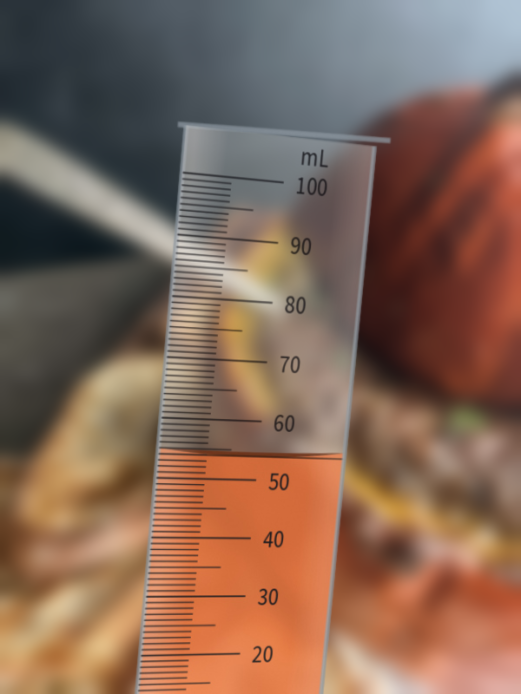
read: 54; mL
